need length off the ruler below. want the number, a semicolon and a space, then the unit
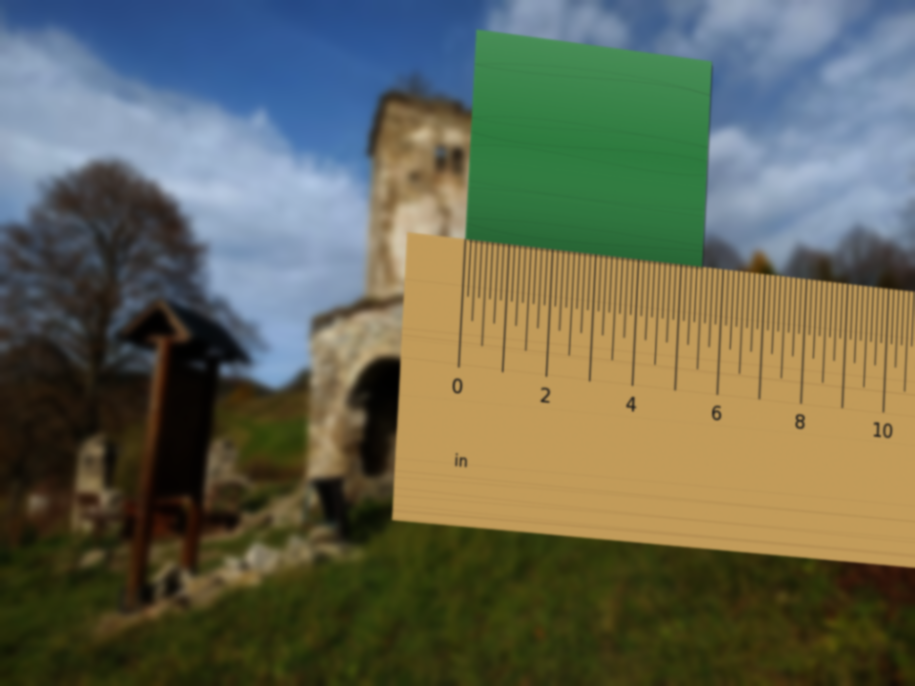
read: 5.5; in
